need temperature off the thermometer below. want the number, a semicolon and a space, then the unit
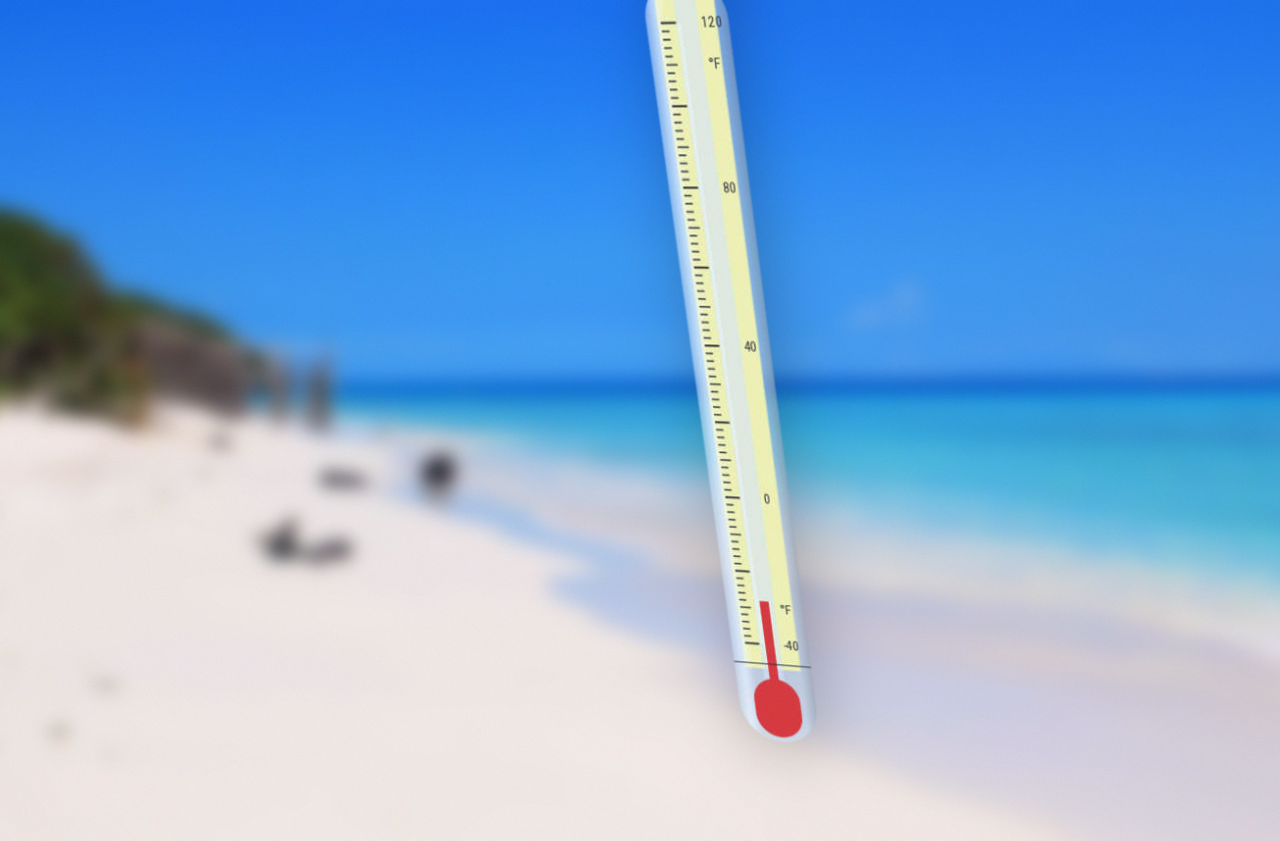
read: -28; °F
